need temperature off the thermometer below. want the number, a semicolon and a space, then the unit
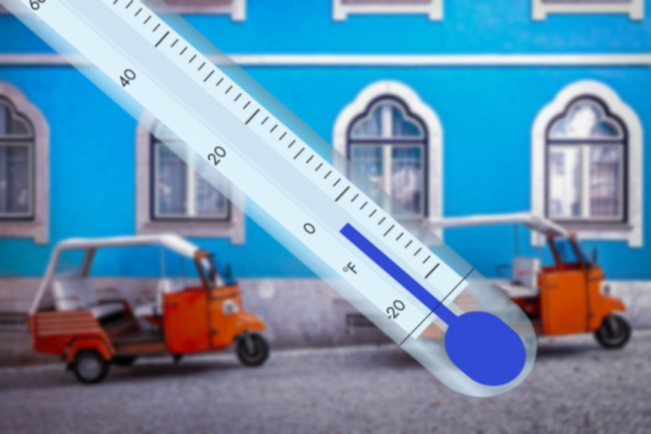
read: -4; °F
